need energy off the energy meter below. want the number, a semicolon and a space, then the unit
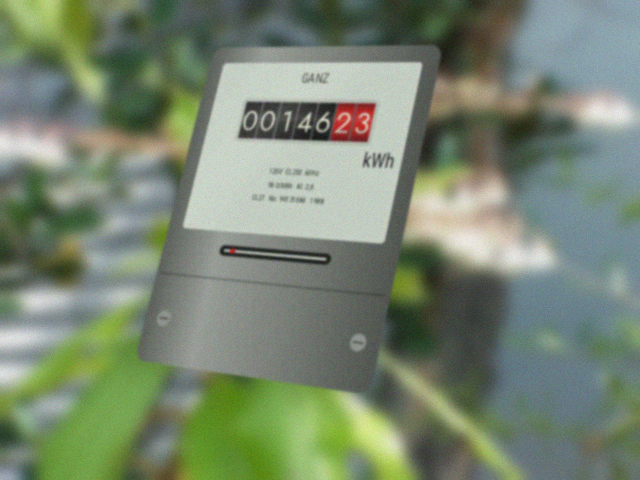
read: 146.23; kWh
